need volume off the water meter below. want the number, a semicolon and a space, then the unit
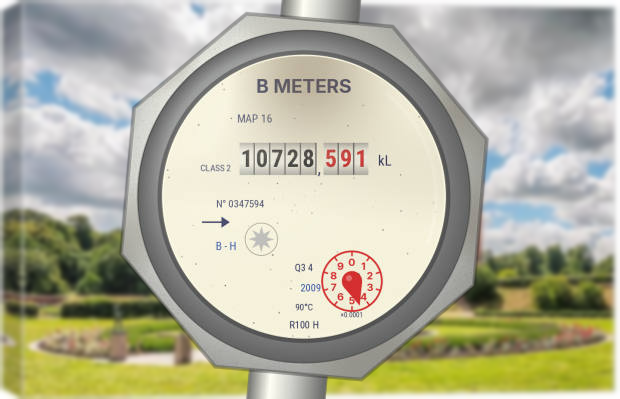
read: 10728.5914; kL
